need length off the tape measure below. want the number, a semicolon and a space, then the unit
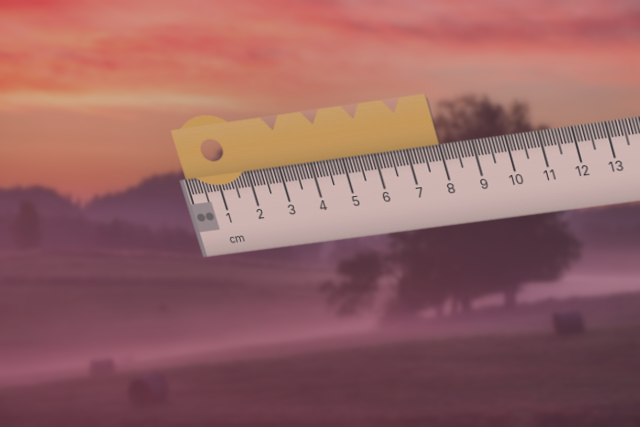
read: 8; cm
